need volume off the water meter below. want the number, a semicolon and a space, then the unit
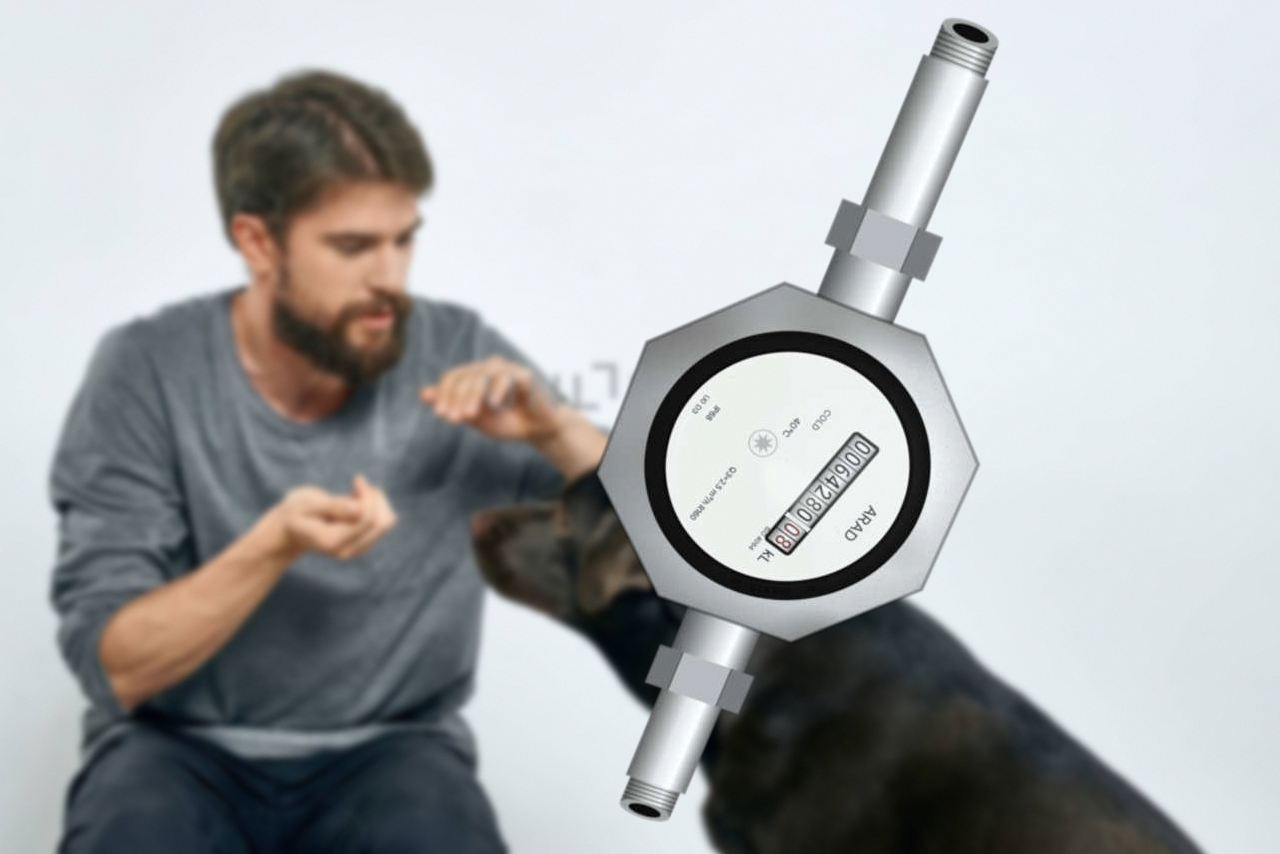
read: 64280.08; kL
